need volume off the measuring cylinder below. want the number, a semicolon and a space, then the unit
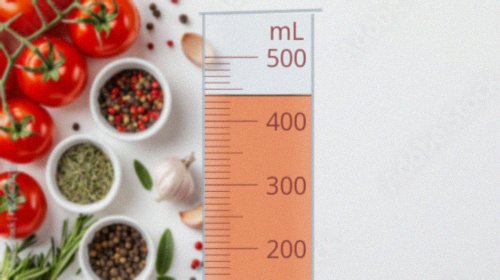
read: 440; mL
